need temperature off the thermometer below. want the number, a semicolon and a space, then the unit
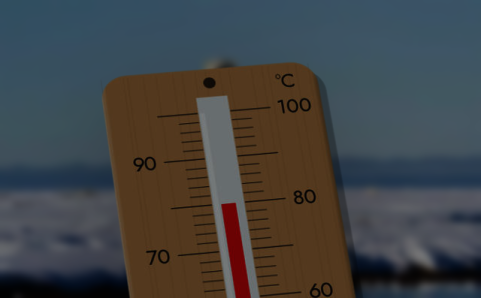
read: 80; °C
